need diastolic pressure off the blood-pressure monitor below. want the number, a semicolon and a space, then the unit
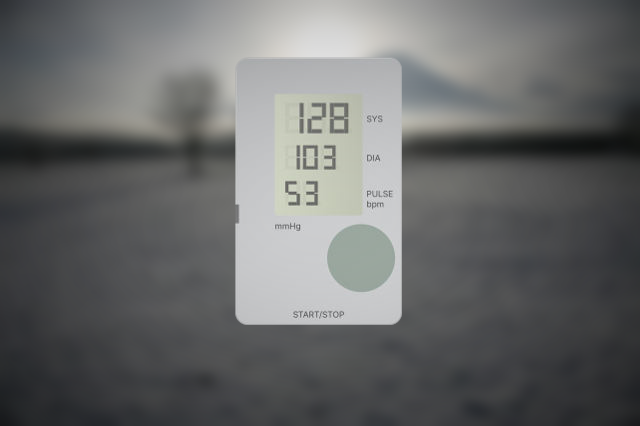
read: 103; mmHg
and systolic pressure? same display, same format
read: 128; mmHg
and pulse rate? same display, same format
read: 53; bpm
